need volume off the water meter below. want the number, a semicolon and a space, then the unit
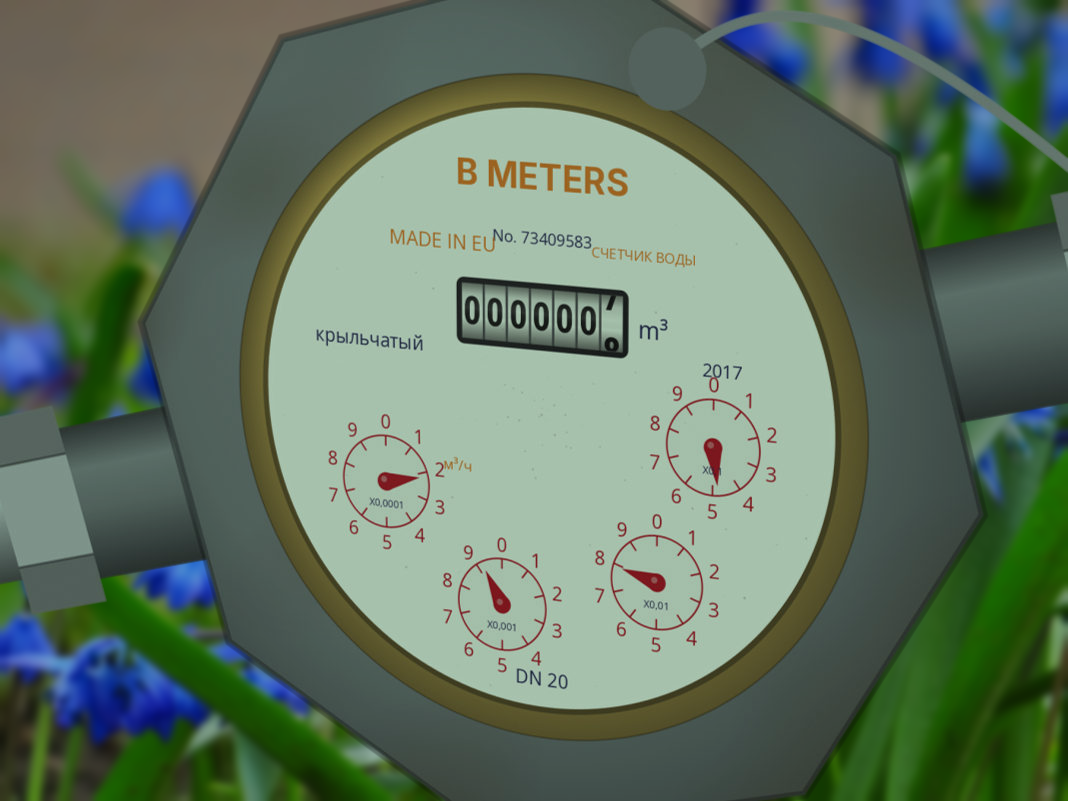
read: 7.4792; m³
